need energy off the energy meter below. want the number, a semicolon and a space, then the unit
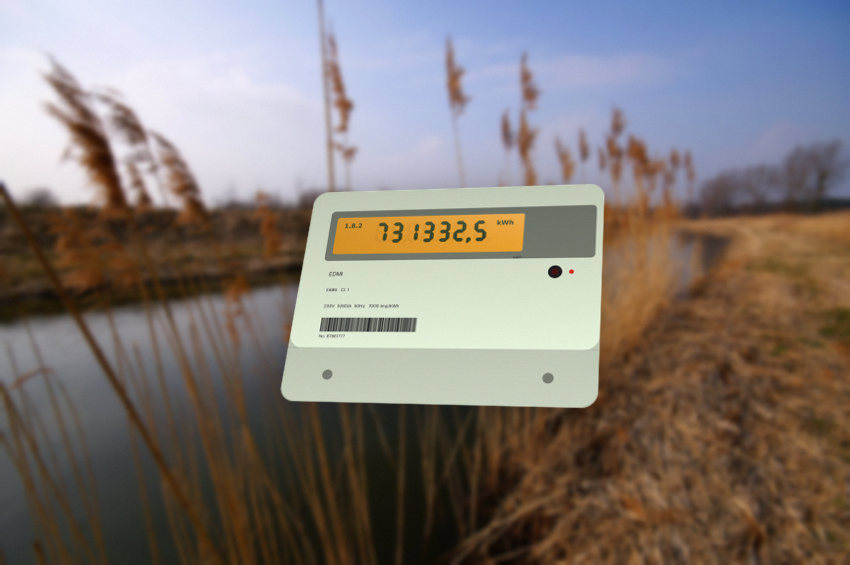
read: 731332.5; kWh
